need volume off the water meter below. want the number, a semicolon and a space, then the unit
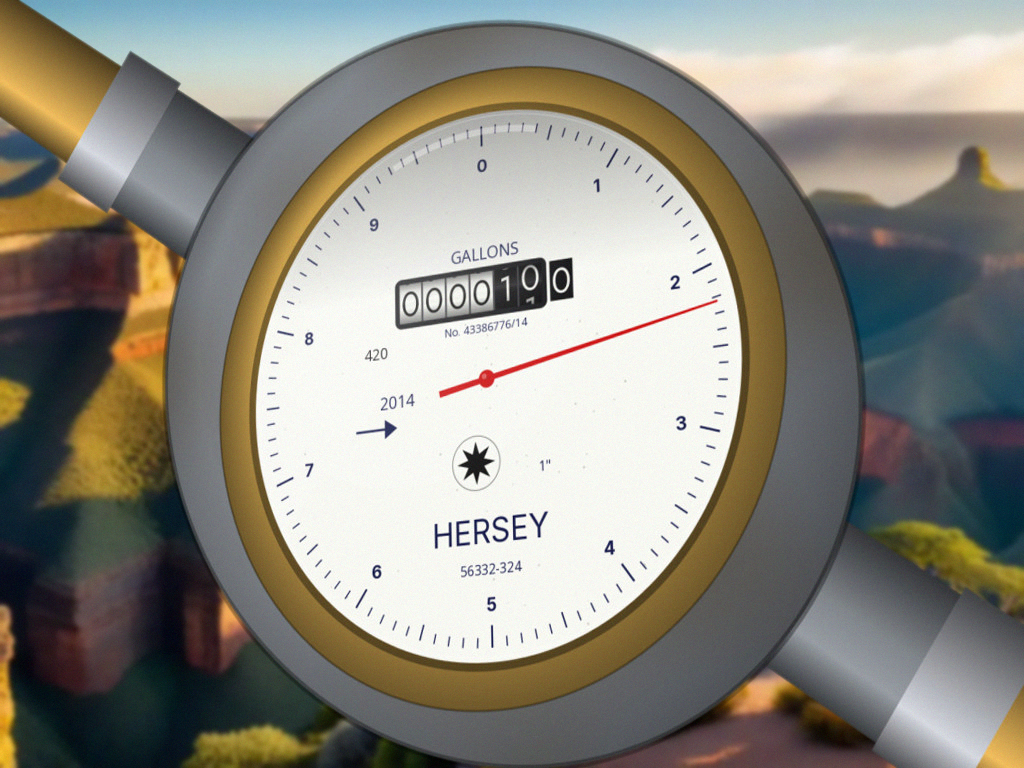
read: 102.2; gal
